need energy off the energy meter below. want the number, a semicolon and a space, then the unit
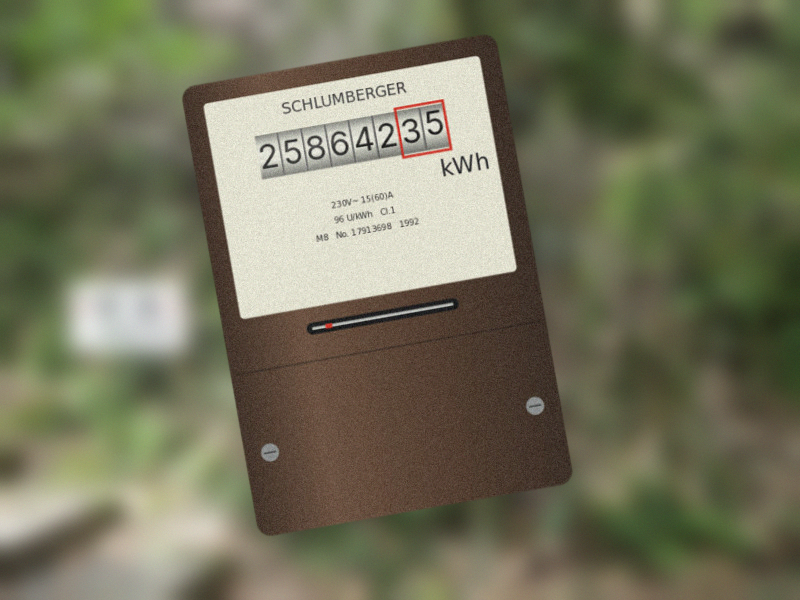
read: 258642.35; kWh
